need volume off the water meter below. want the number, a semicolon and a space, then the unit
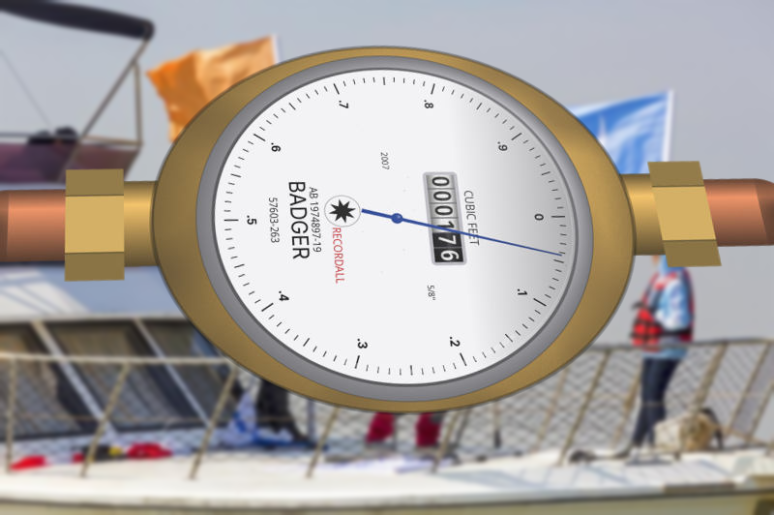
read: 176.04; ft³
